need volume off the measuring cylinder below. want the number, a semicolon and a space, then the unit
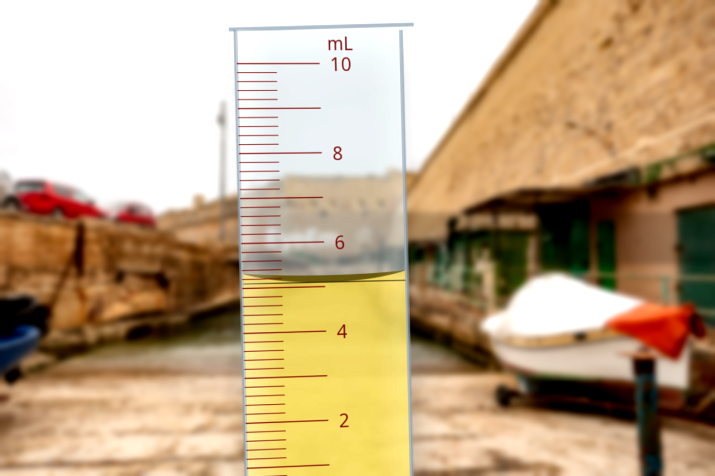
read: 5.1; mL
